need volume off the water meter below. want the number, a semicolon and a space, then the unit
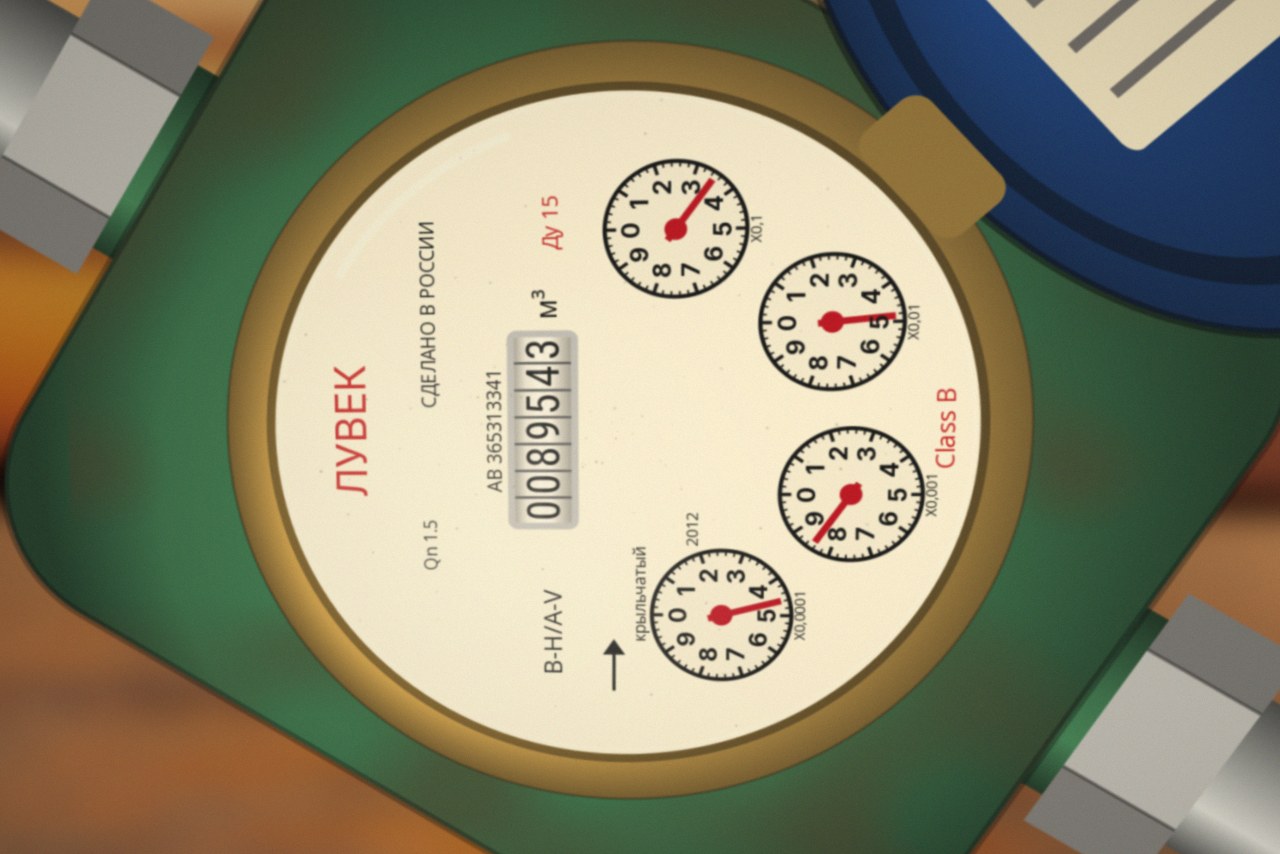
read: 89543.3484; m³
